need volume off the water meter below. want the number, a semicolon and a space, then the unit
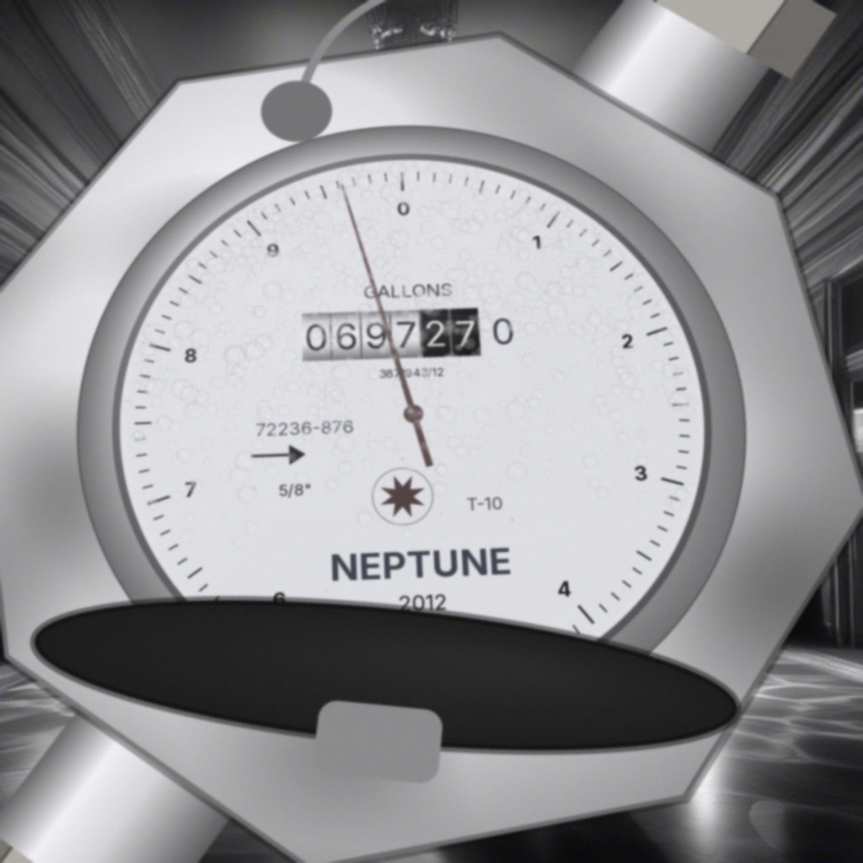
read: 697269.6; gal
